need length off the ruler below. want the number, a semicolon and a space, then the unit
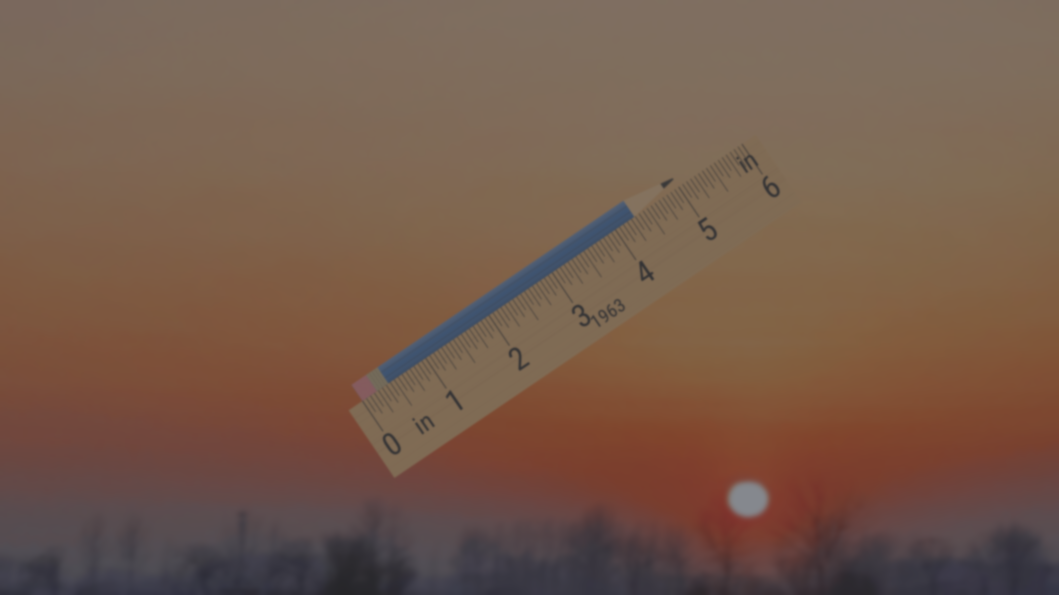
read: 5; in
